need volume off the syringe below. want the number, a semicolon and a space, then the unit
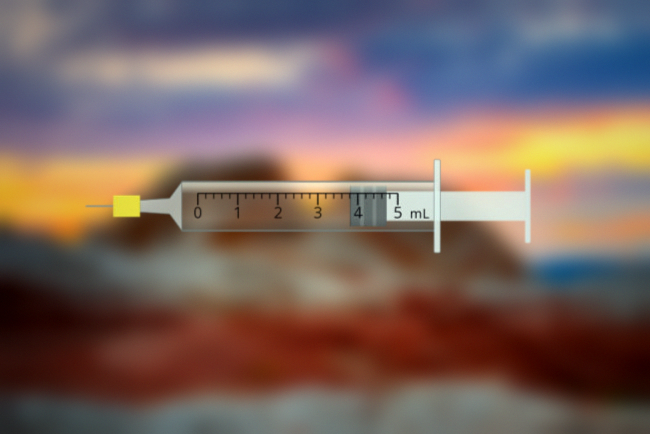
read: 3.8; mL
